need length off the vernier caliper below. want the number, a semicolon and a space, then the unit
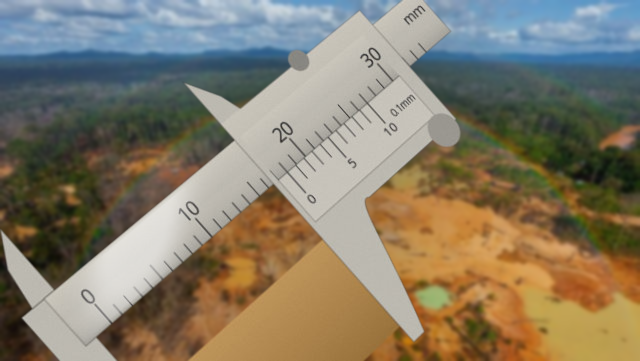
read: 18.0; mm
